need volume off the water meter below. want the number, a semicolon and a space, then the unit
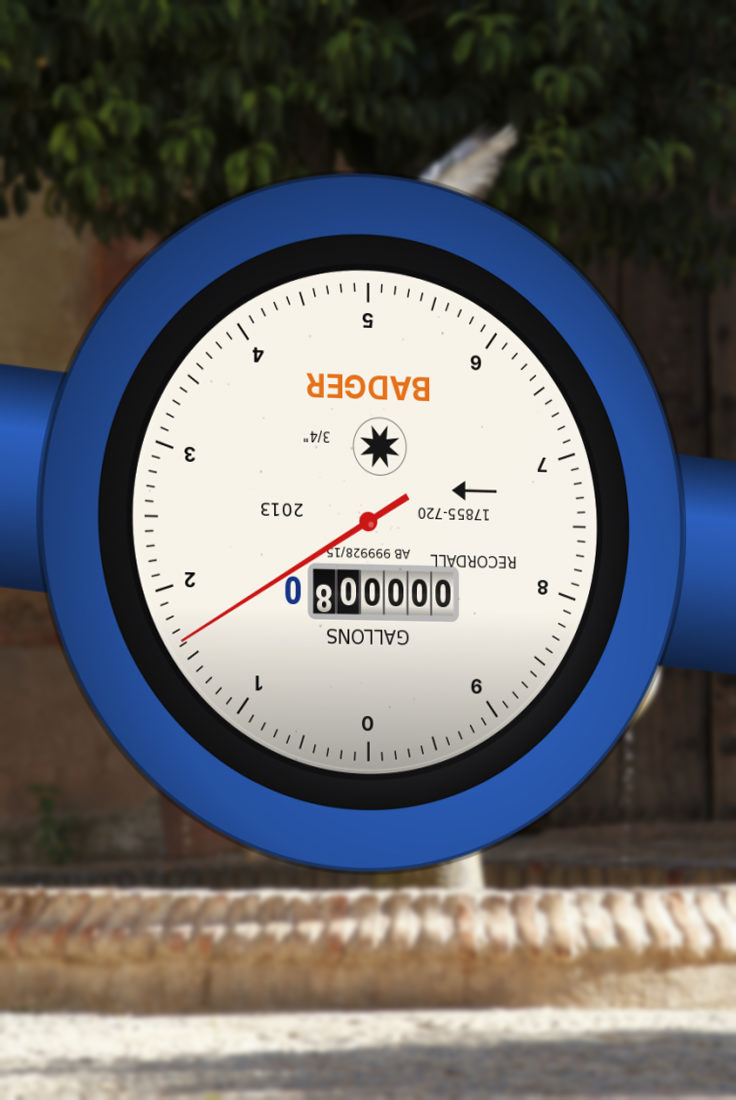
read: 81.6; gal
